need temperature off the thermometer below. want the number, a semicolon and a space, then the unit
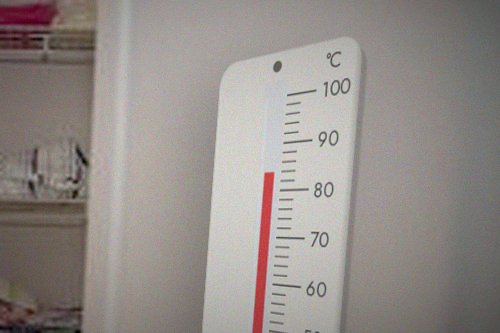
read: 84; °C
